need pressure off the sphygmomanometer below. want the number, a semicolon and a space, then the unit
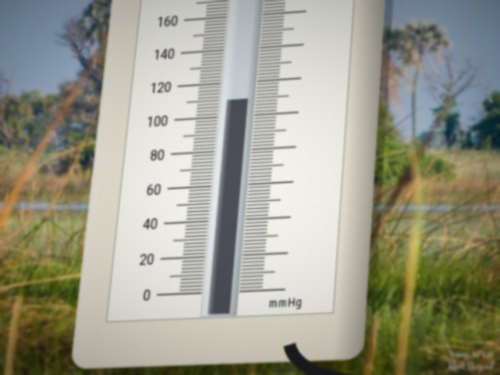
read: 110; mmHg
